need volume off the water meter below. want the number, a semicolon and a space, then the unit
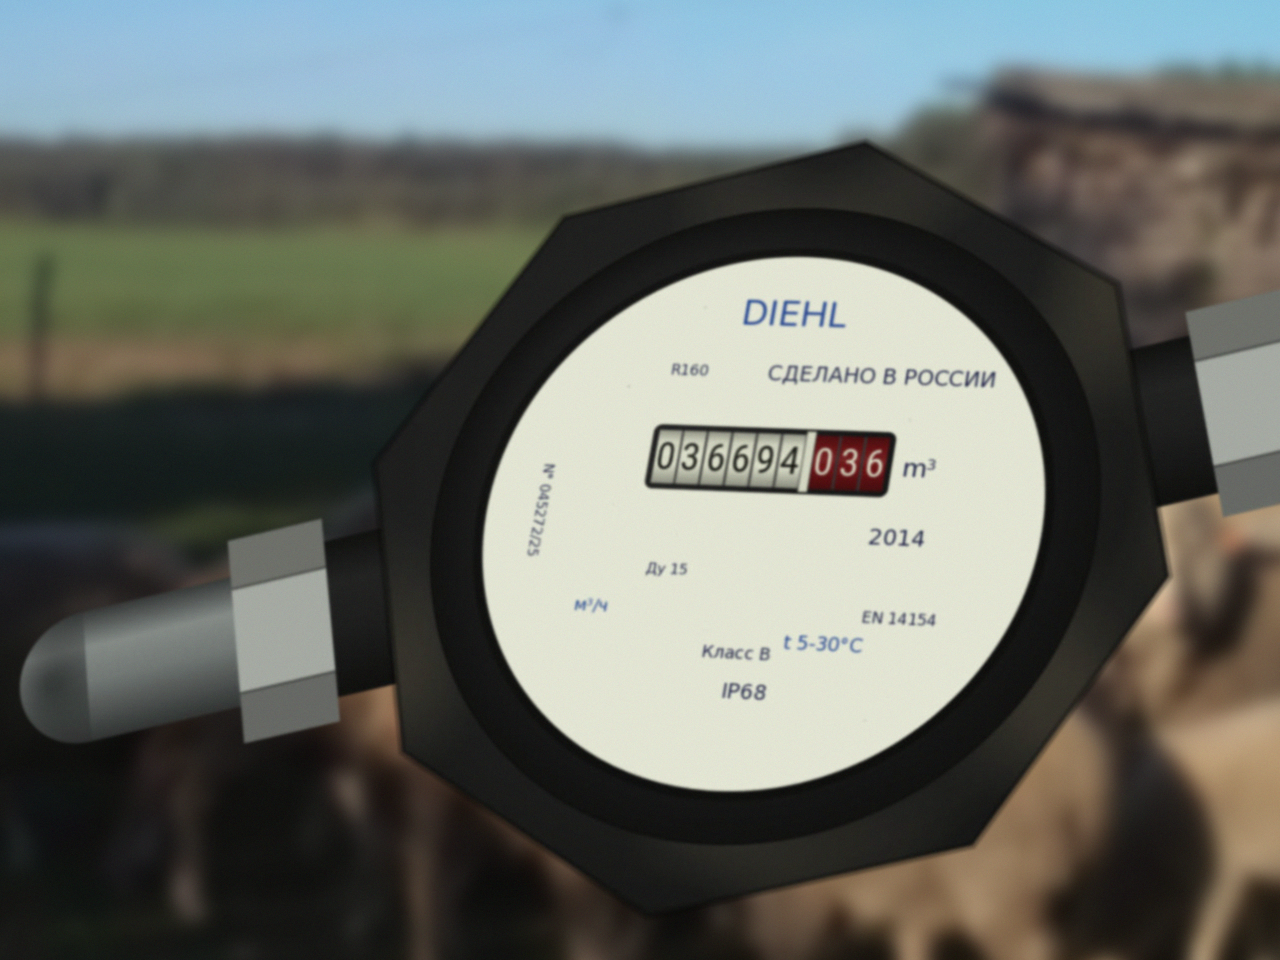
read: 36694.036; m³
